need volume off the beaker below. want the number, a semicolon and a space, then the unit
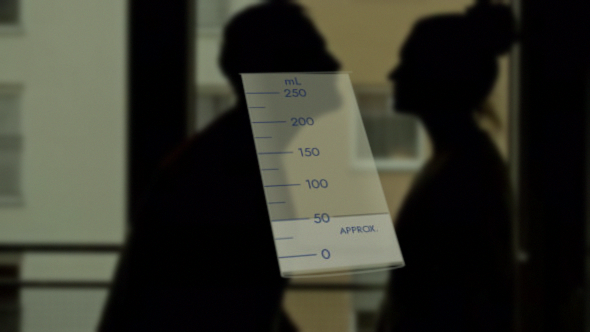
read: 50; mL
